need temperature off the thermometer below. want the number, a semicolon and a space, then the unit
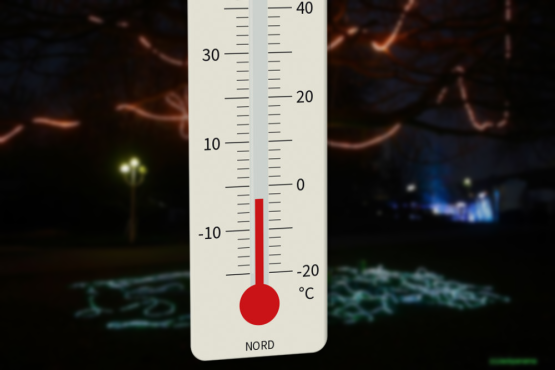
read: -3; °C
